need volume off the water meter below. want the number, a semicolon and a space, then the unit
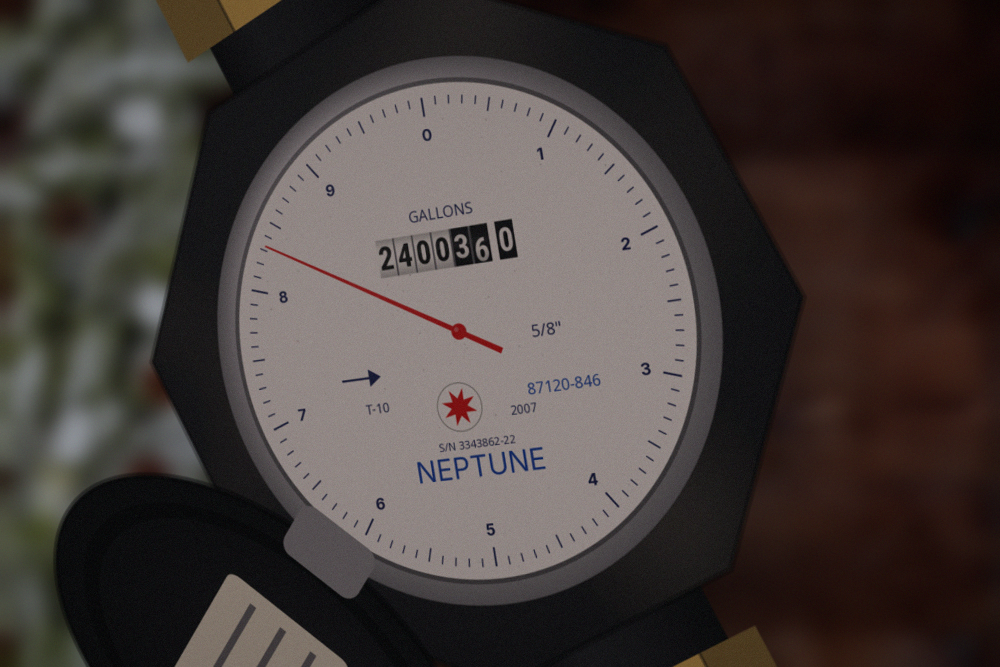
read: 2400358.3; gal
